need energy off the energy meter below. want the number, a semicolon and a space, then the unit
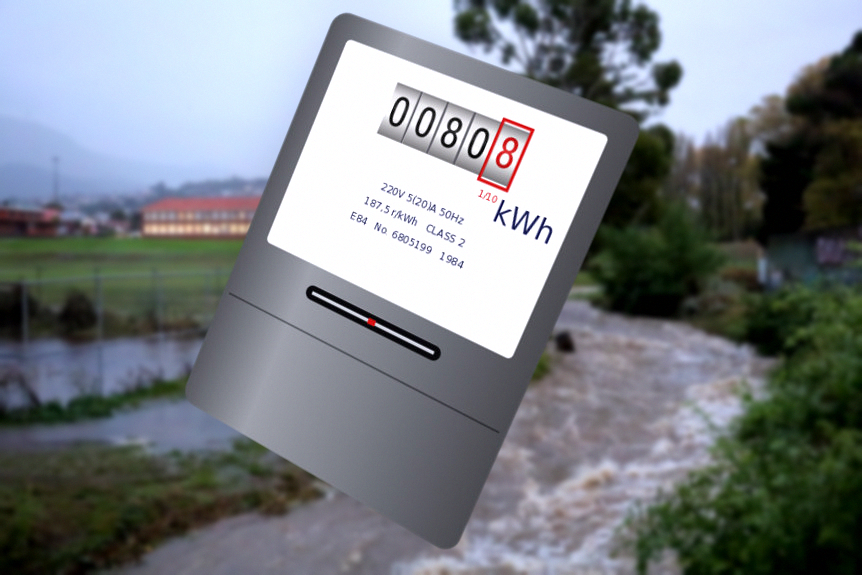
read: 80.8; kWh
